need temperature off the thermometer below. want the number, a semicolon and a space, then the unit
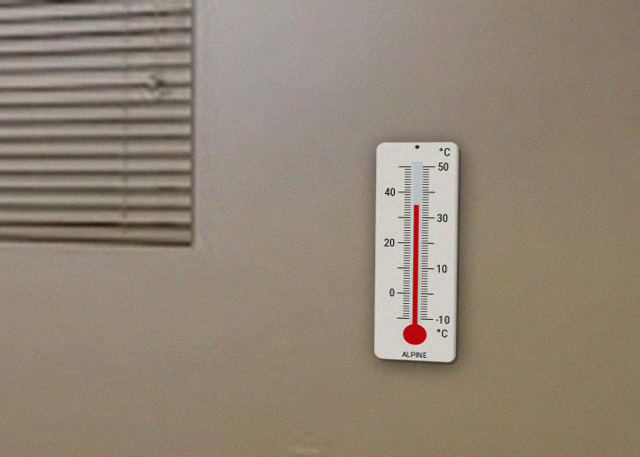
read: 35; °C
